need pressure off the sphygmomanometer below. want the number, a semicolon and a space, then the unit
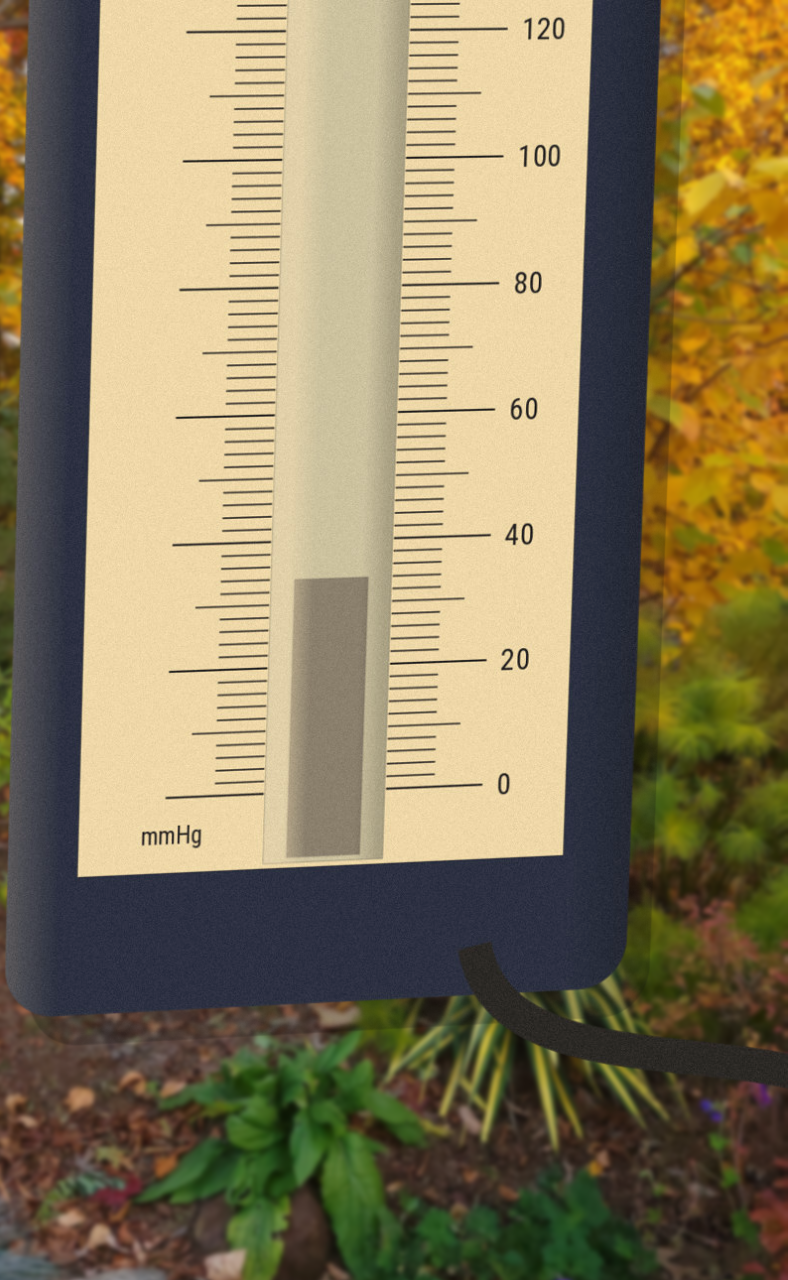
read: 34; mmHg
